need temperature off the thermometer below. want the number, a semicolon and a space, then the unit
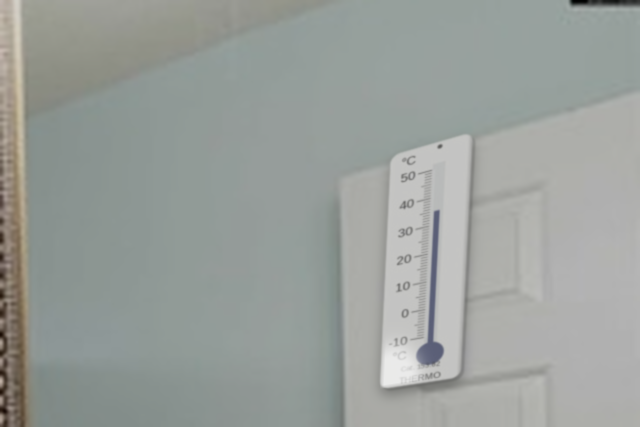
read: 35; °C
